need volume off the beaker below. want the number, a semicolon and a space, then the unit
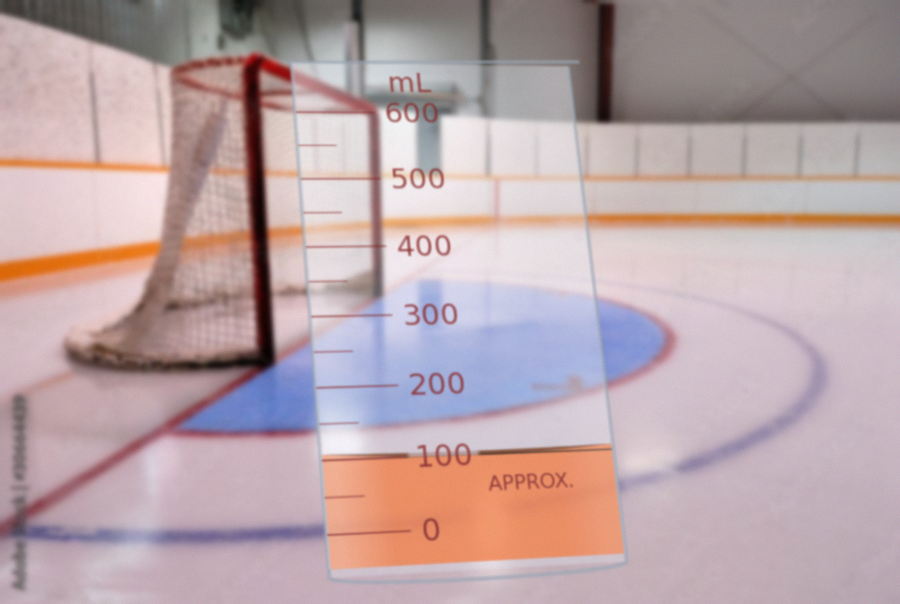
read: 100; mL
